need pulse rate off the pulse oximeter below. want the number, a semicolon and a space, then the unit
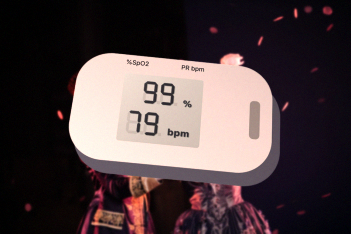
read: 79; bpm
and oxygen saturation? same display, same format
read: 99; %
